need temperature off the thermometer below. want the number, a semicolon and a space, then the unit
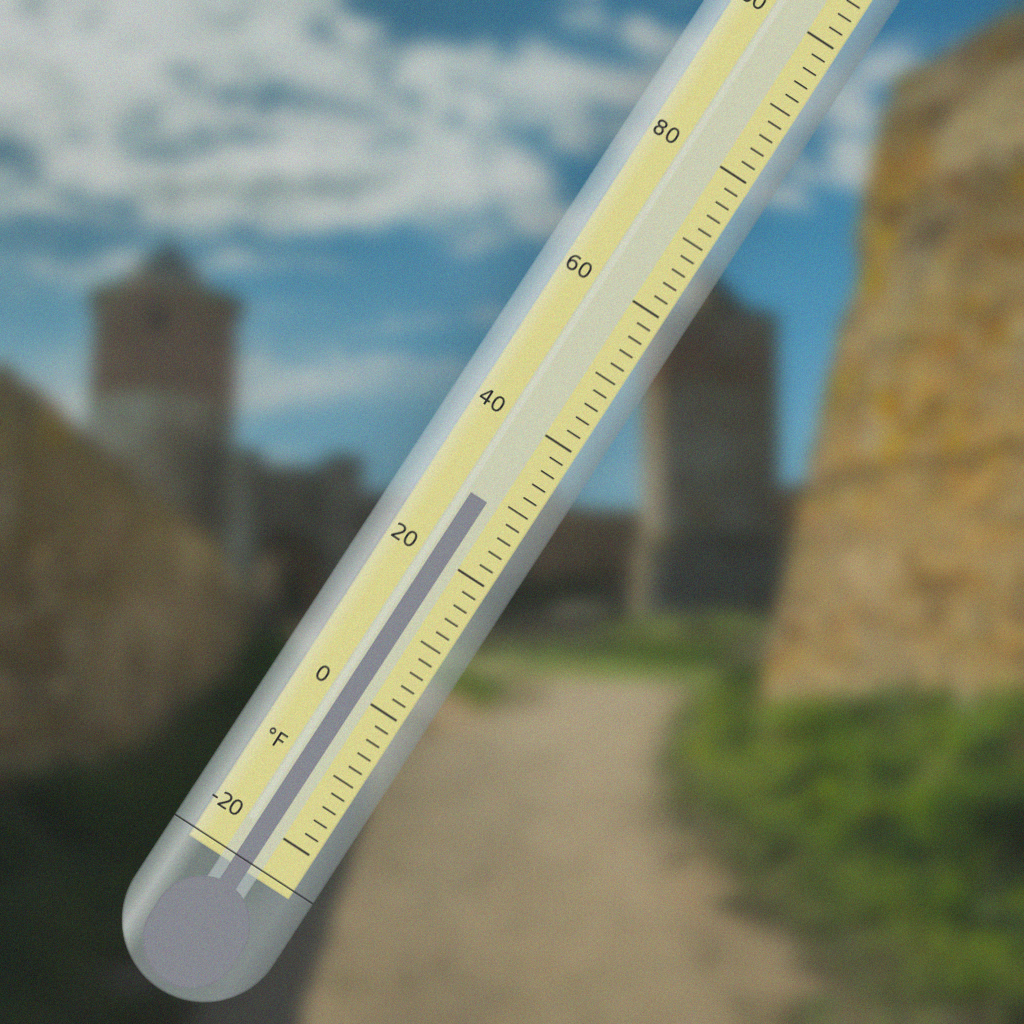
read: 29; °F
